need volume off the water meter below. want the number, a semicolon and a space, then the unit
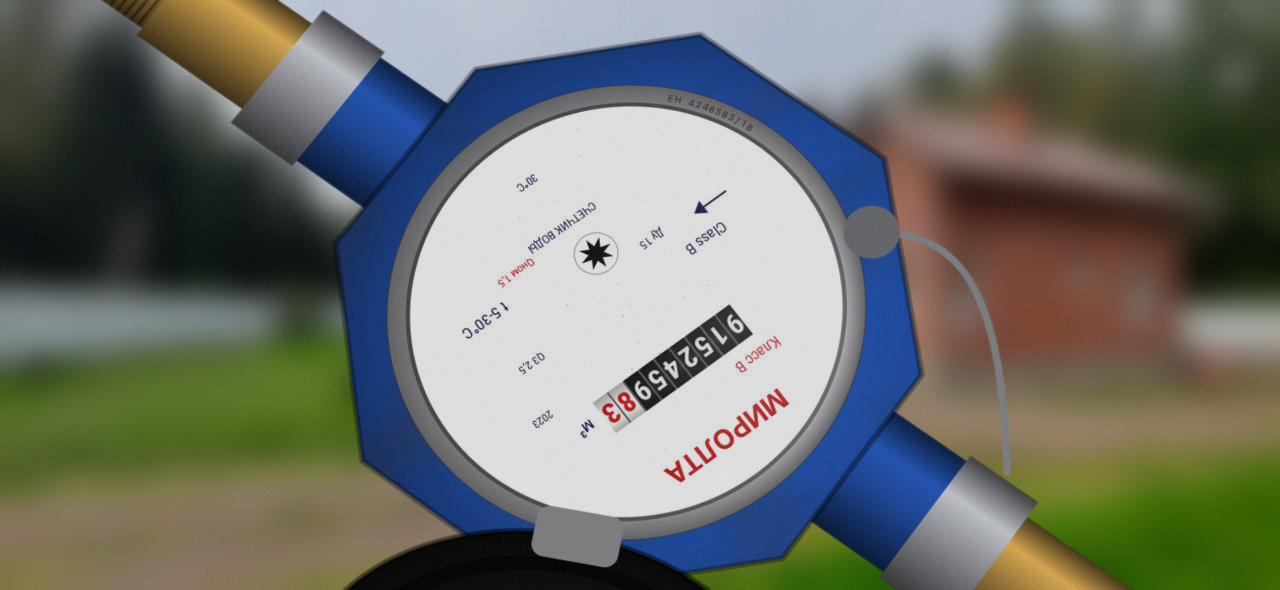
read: 9152459.83; m³
